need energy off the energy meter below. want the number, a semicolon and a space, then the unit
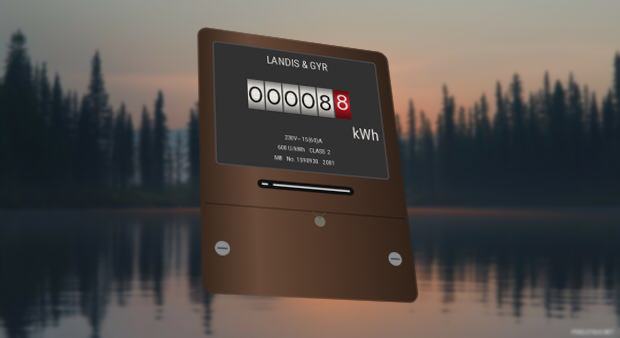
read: 8.8; kWh
